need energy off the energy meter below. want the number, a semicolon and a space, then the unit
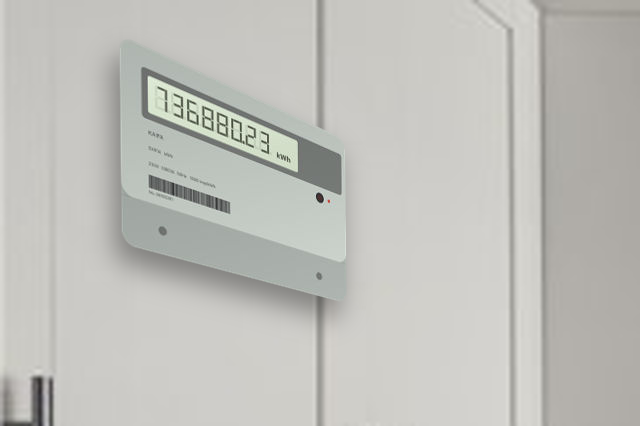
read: 736880.23; kWh
